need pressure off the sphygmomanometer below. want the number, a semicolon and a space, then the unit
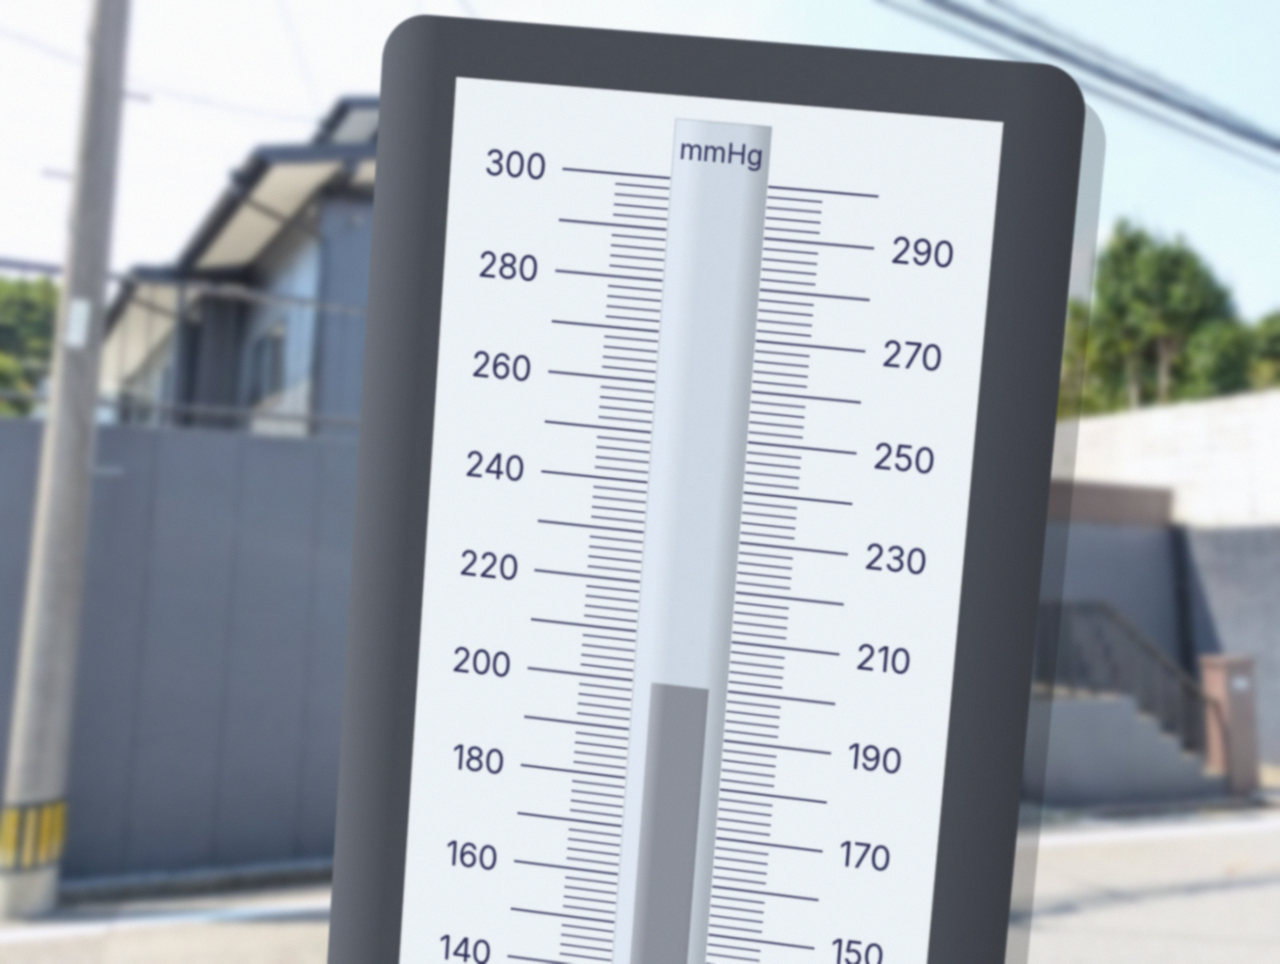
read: 200; mmHg
